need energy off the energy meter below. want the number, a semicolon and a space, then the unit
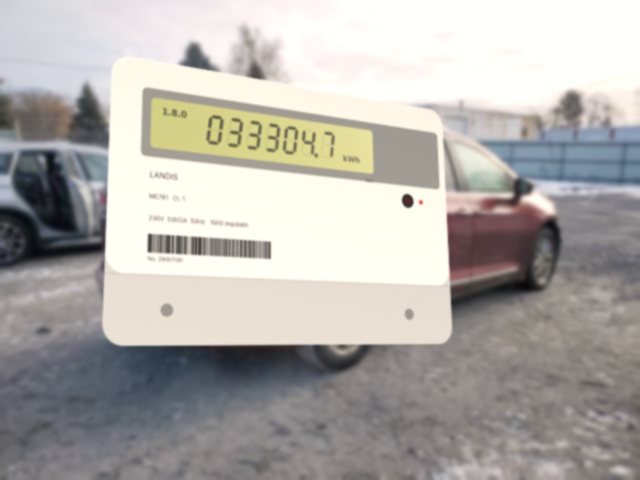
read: 33304.7; kWh
